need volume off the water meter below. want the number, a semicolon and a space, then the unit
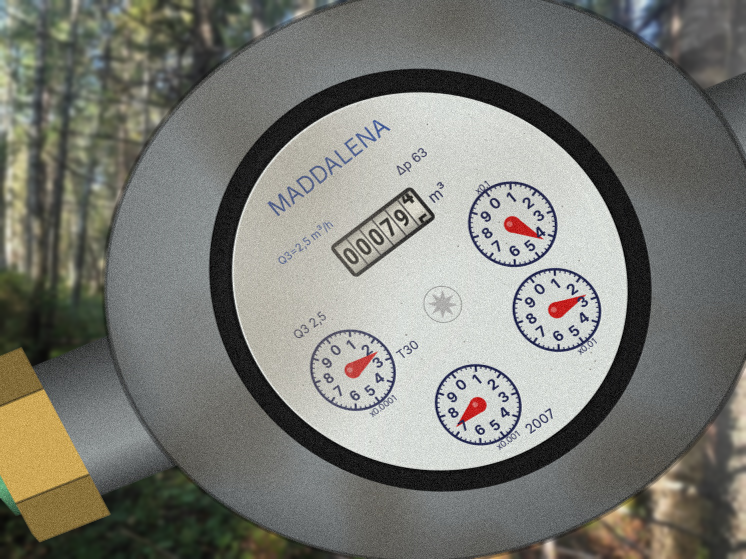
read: 794.4272; m³
